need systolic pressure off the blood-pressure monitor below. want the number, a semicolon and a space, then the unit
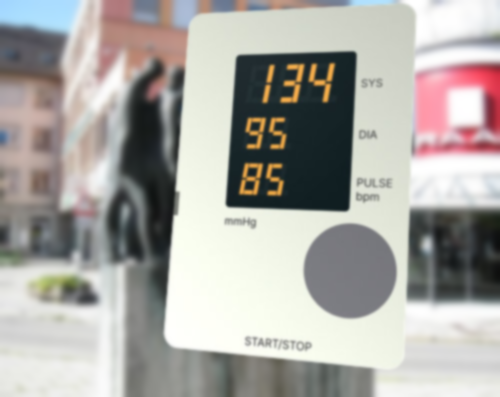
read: 134; mmHg
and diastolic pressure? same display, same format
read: 95; mmHg
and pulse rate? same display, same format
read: 85; bpm
